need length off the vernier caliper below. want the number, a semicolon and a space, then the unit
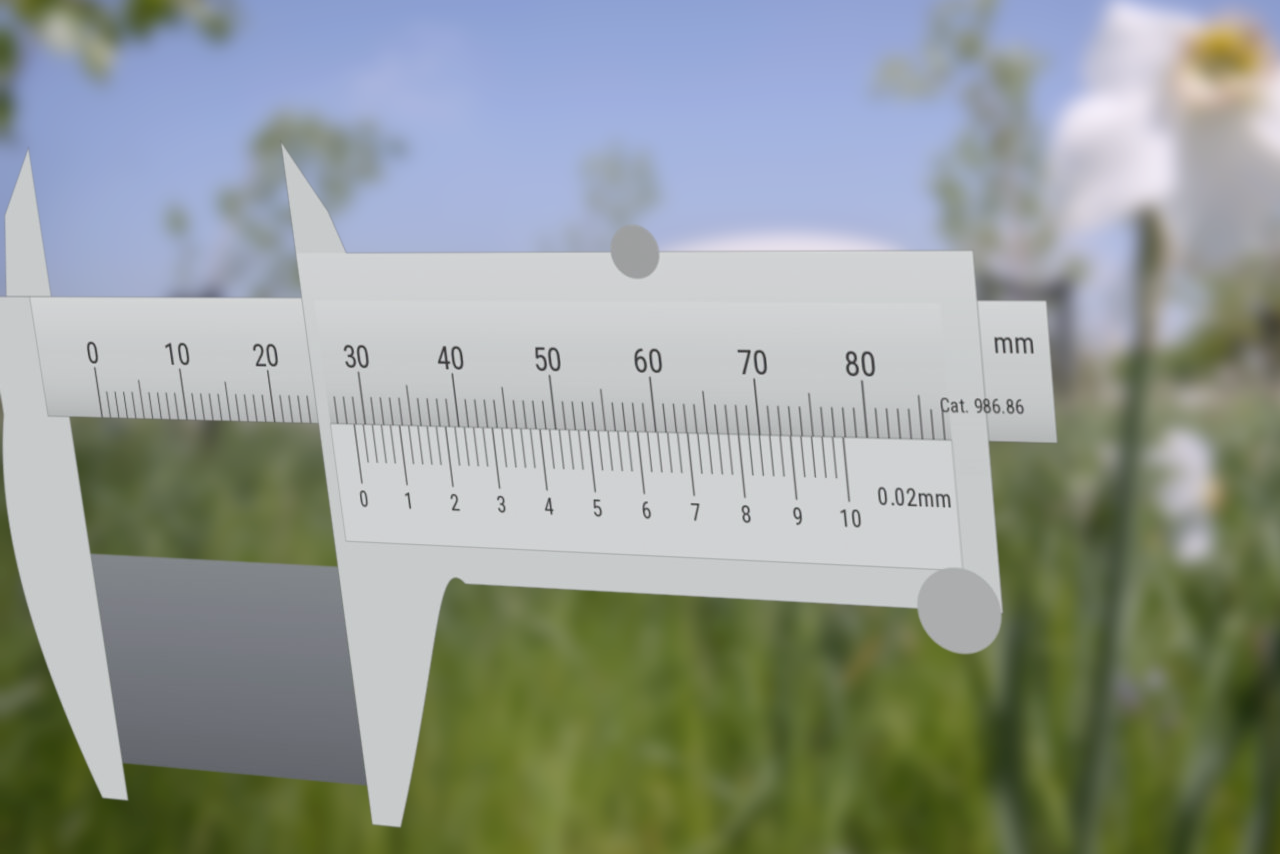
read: 28.8; mm
